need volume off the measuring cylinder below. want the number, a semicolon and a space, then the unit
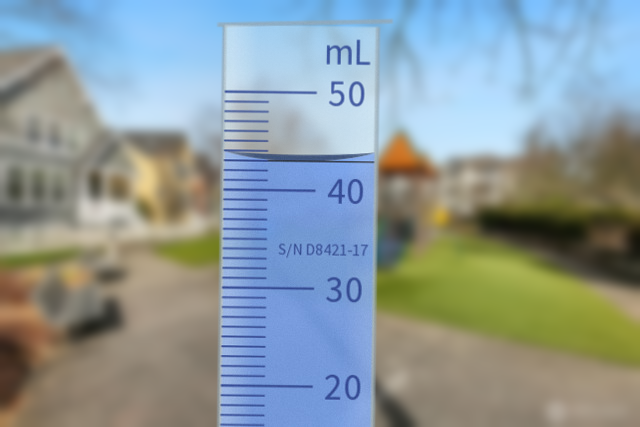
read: 43; mL
